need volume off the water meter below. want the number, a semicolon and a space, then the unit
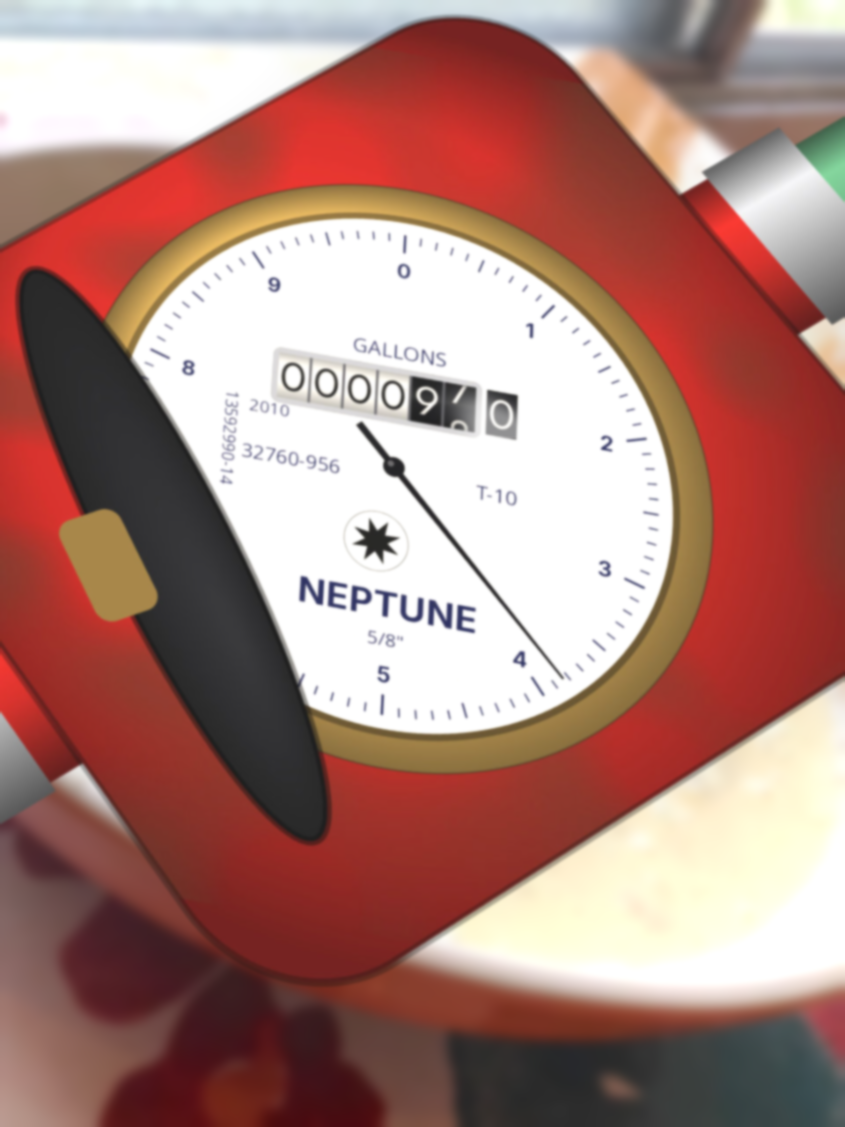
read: 973.8; gal
